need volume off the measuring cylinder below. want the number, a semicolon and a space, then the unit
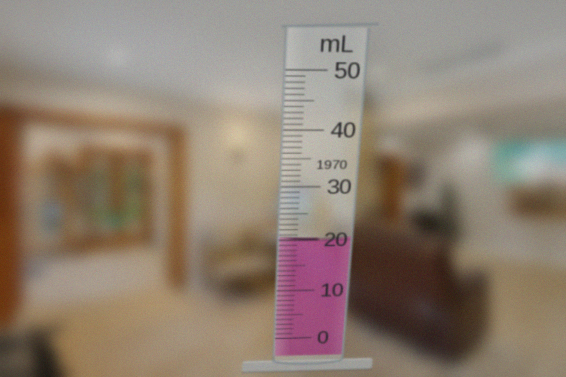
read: 20; mL
